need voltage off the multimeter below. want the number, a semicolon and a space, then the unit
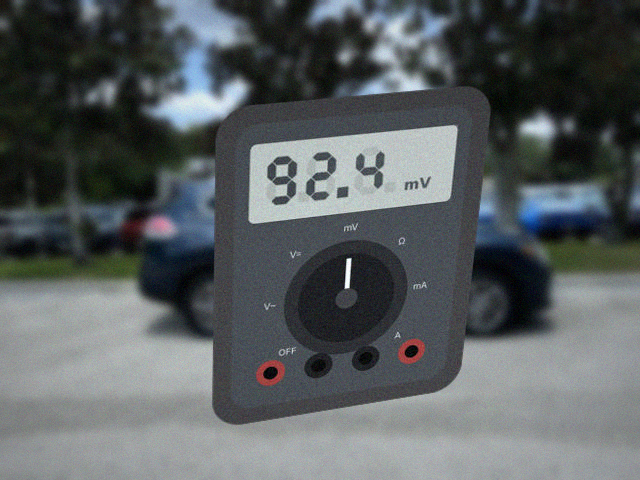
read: 92.4; mV
